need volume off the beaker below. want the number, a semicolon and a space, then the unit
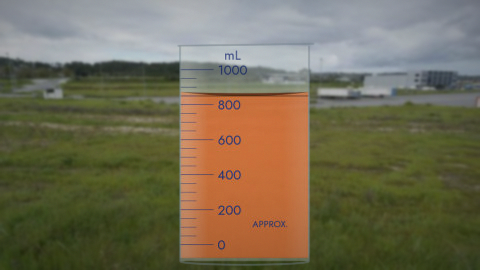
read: 850; mL
